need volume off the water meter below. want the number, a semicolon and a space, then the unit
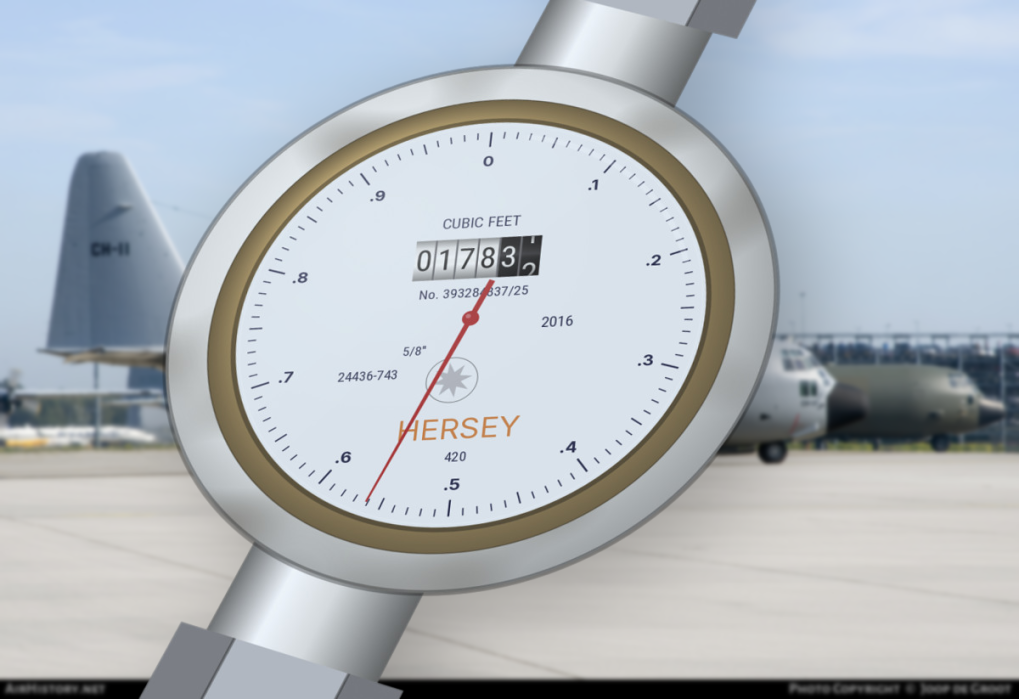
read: 17831.56; ft³
